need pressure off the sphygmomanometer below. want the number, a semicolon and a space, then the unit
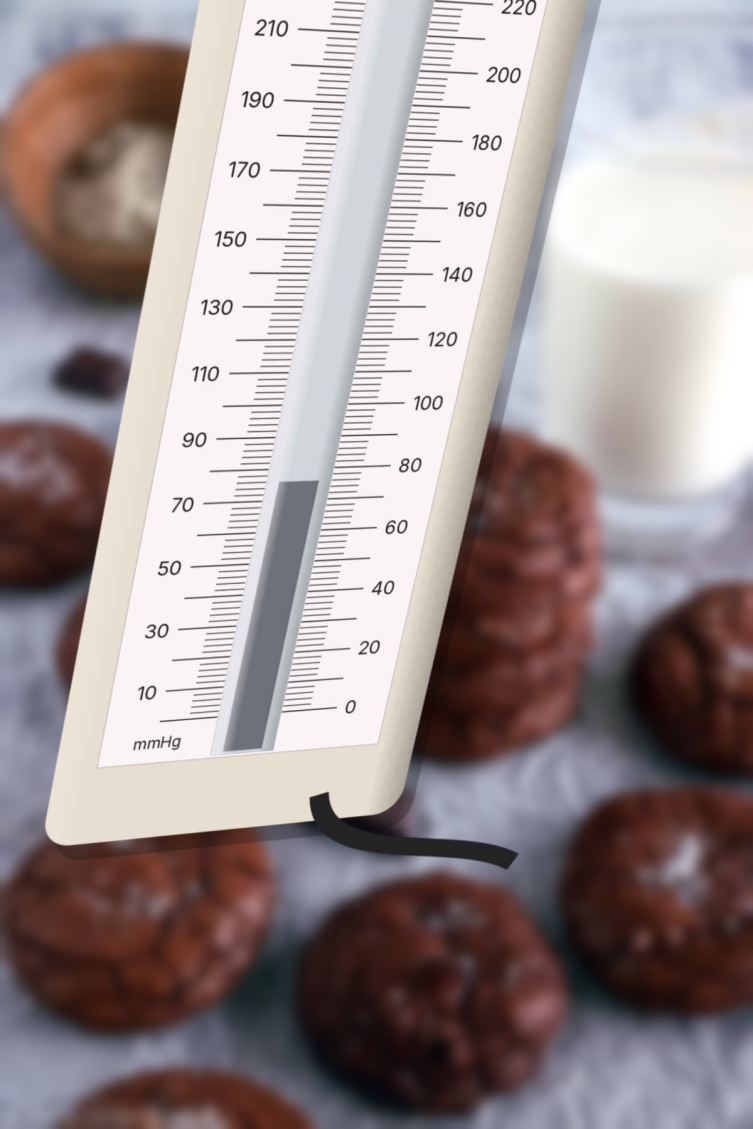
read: 76; mmHg
